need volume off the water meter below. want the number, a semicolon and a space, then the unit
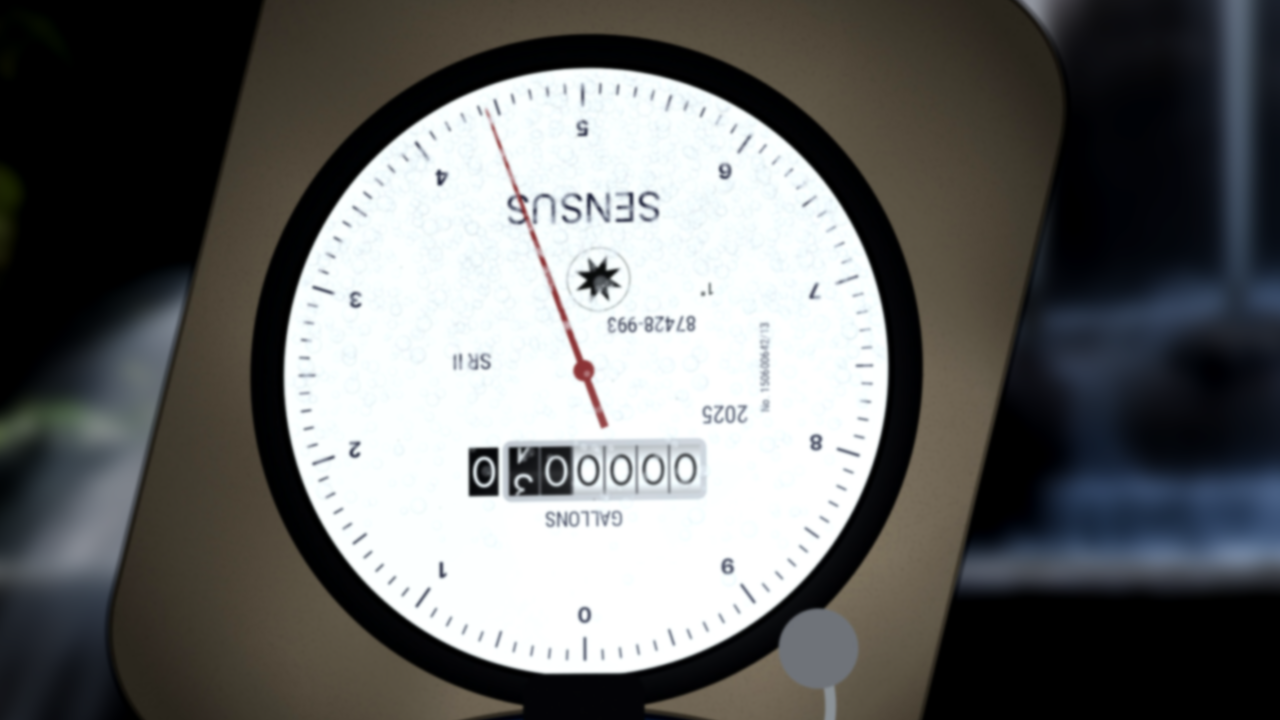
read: 34.4; gal
